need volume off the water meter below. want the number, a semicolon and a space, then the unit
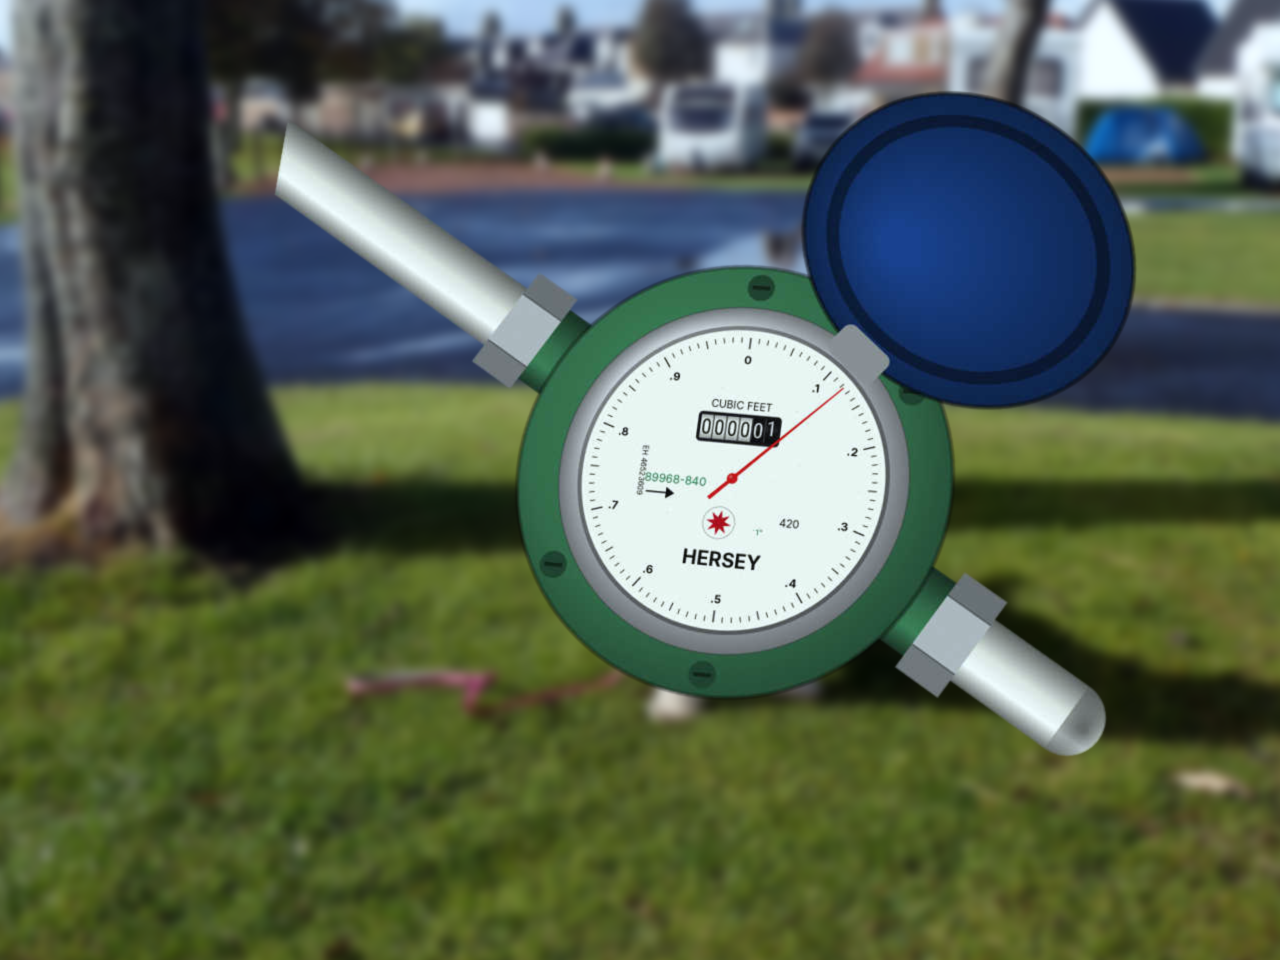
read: 1.12; ft³
